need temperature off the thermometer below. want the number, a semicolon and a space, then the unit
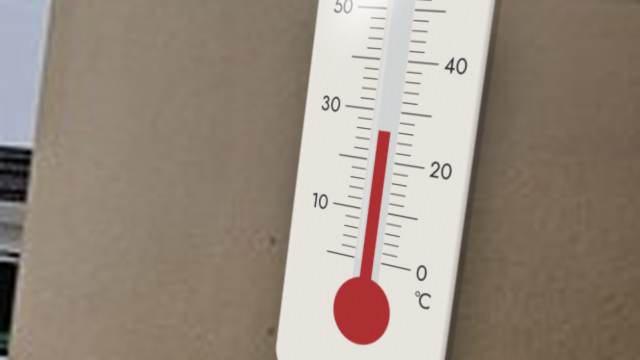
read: 26; °C
